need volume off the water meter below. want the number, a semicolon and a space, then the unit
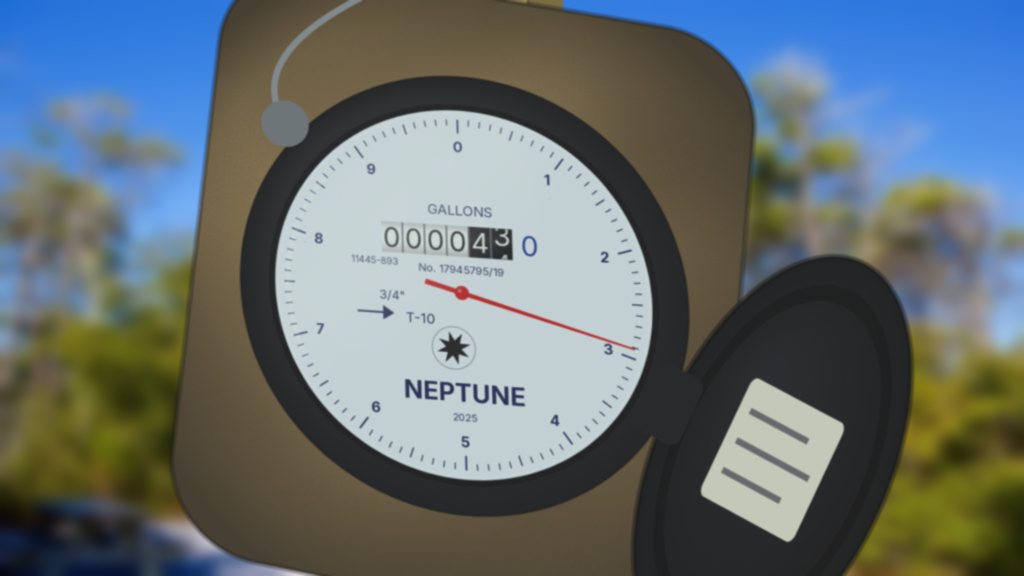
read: 432.9; gal
